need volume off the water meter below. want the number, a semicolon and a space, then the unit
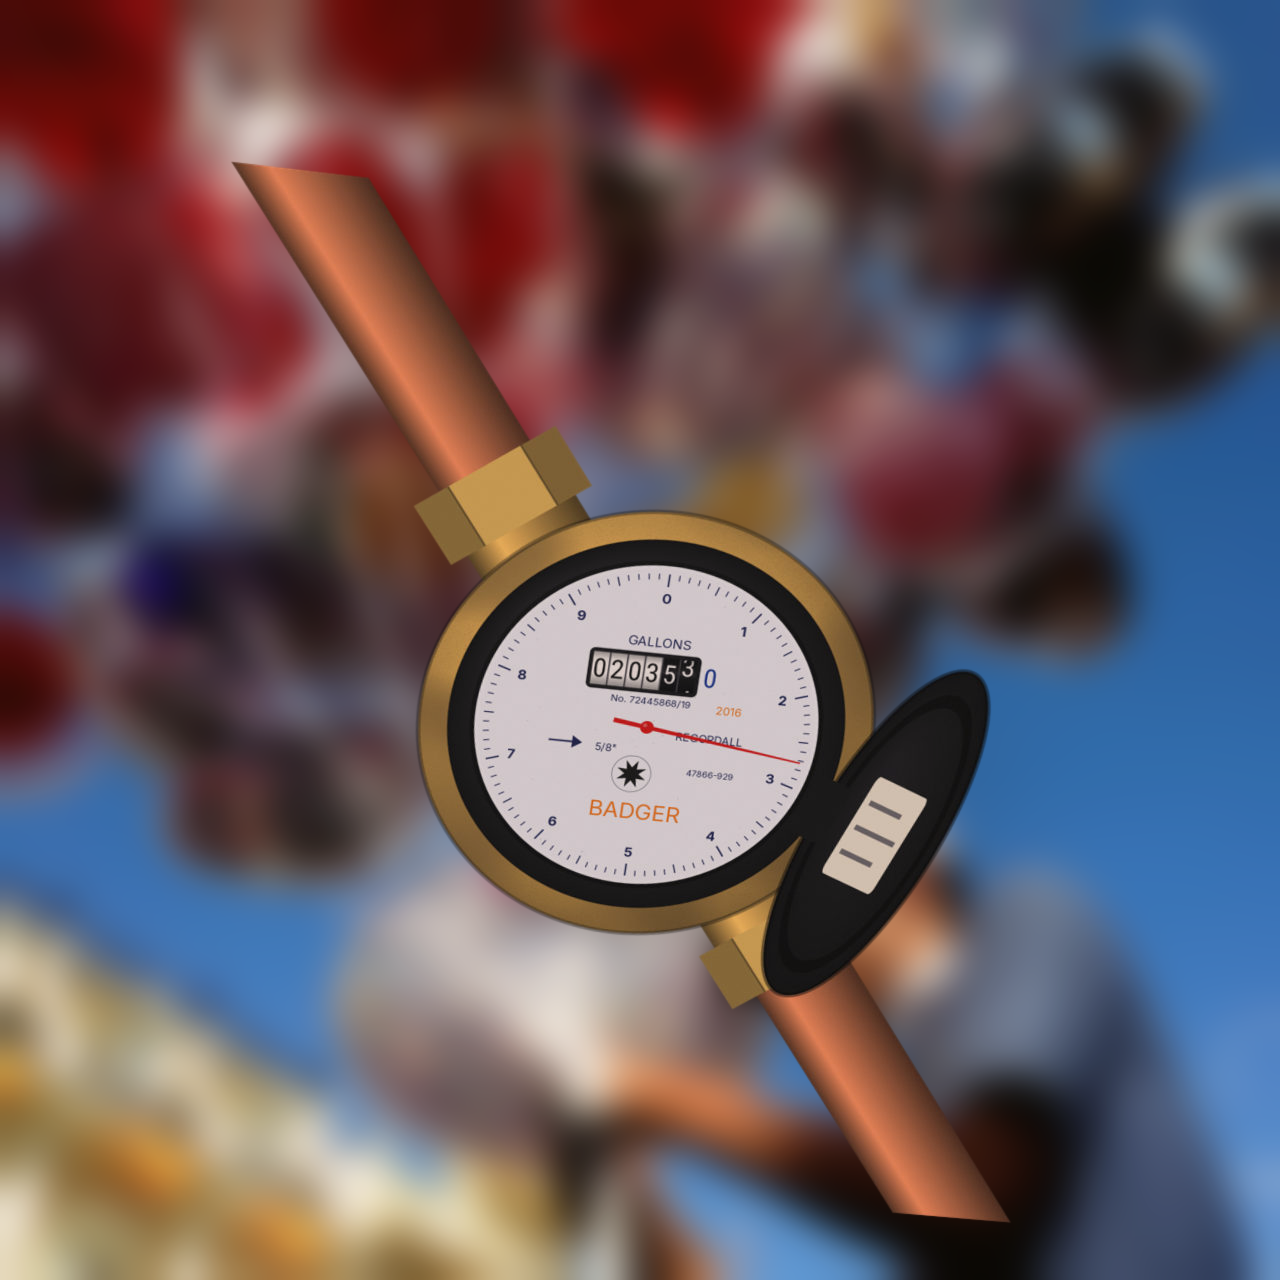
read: 203532.7; gal
